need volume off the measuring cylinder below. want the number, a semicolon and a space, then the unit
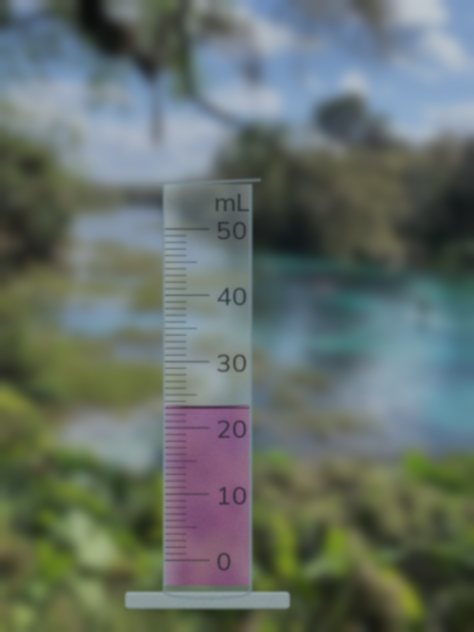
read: 23; mL
